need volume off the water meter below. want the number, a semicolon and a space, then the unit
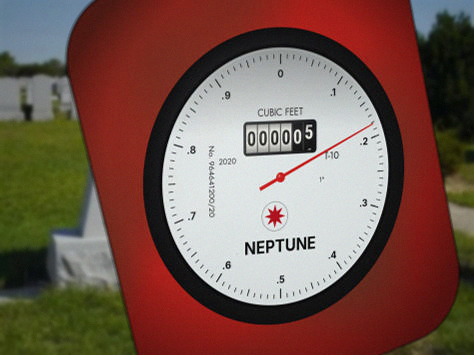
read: 5.18; ft³
